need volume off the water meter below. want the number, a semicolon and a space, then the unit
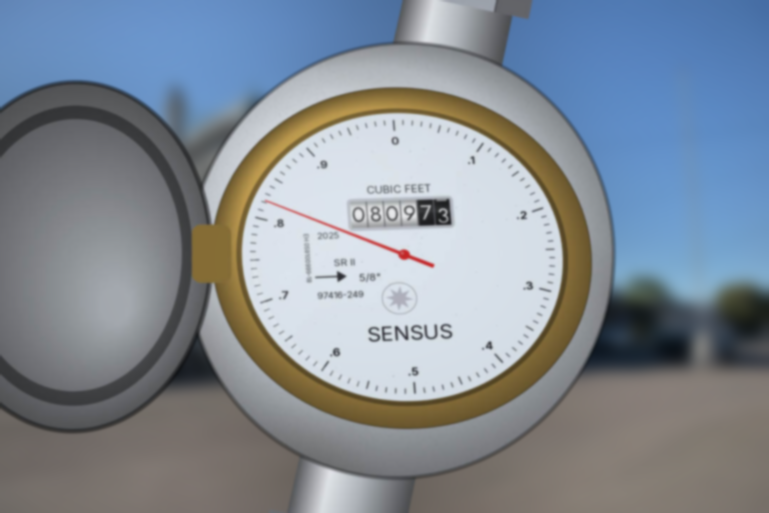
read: 80972.82; ft³
